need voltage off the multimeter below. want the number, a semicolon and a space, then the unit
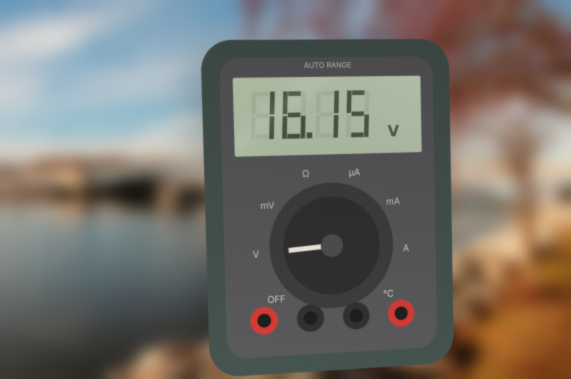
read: 16.15; V
